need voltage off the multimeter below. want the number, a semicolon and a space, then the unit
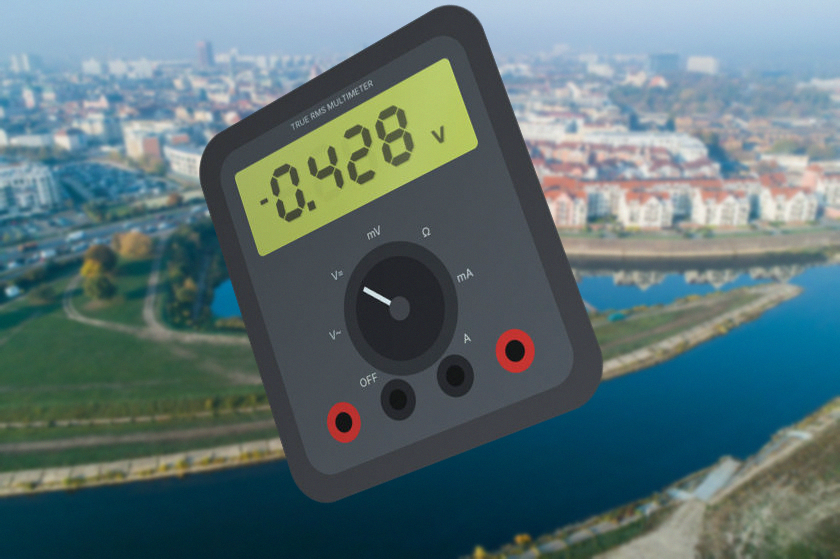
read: -0.428; V
